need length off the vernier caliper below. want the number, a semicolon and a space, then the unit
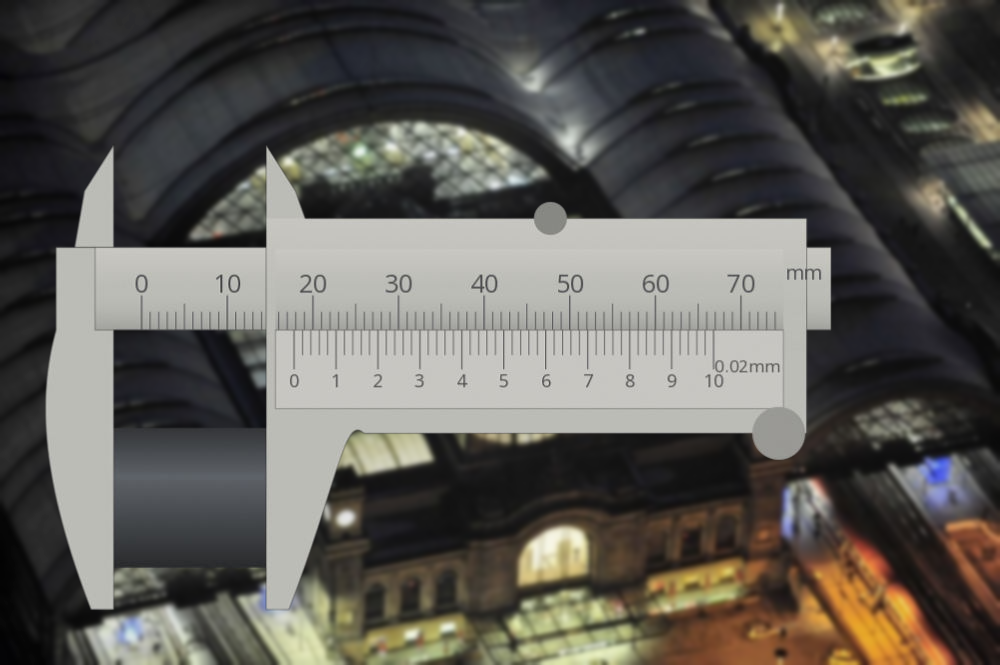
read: 17.8; mm
